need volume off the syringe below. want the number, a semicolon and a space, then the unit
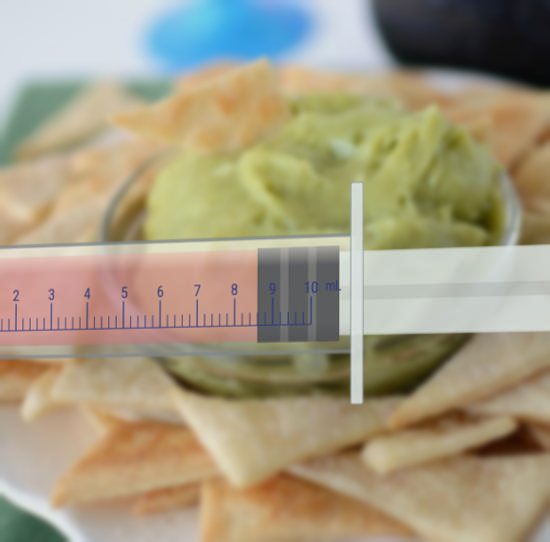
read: 8.6; mL
